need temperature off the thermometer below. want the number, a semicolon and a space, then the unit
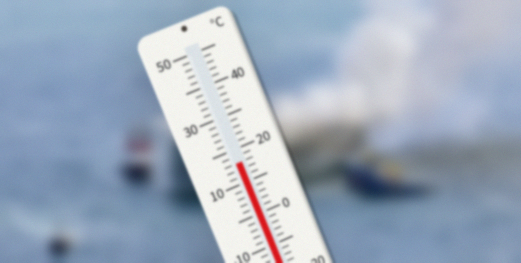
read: 16; °C
